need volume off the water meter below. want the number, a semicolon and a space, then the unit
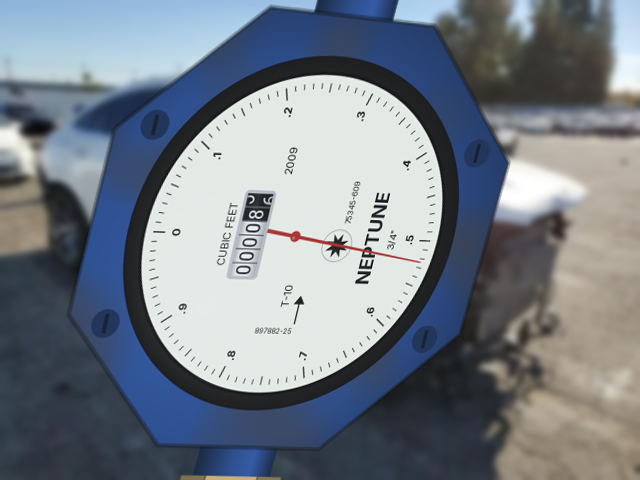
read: 85.52; ft³
